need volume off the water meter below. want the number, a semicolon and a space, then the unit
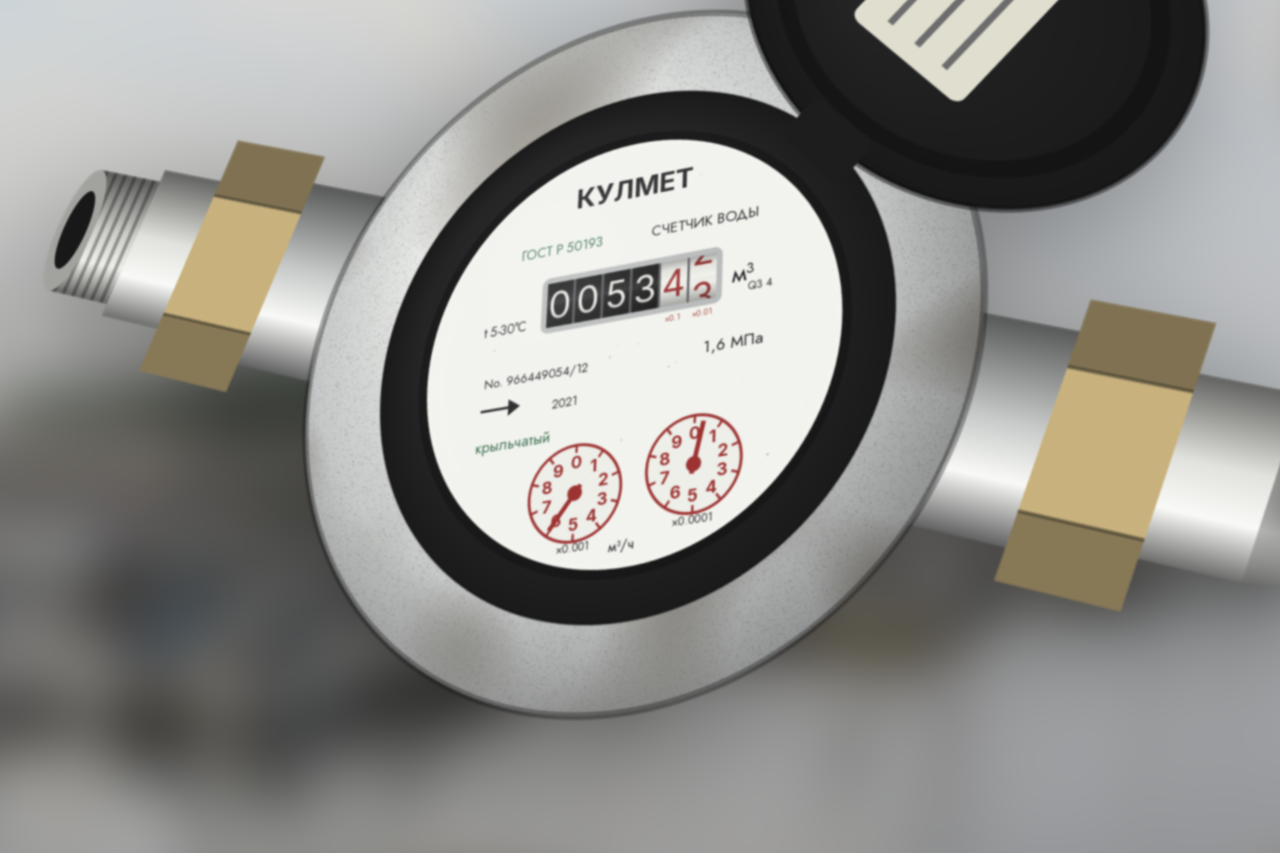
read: 53.4260; m³
